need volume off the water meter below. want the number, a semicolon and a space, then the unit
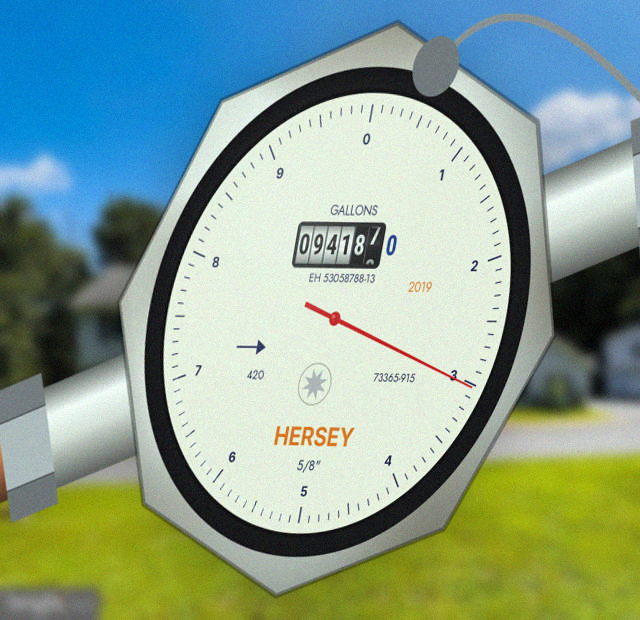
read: 941873.0; gal
